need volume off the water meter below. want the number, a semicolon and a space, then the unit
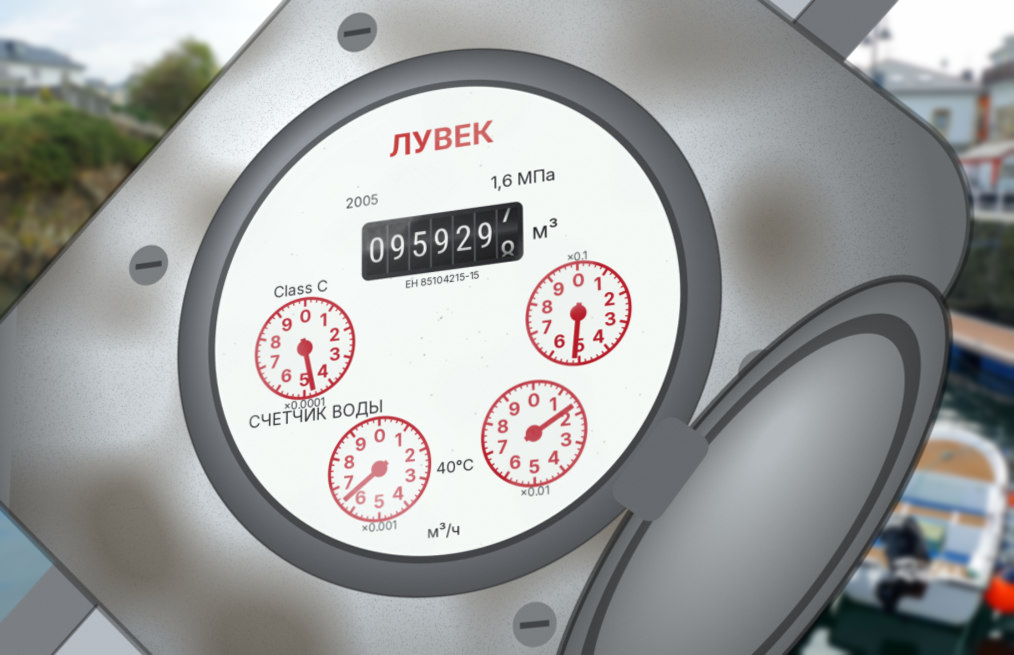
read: 959297.5164; m³
